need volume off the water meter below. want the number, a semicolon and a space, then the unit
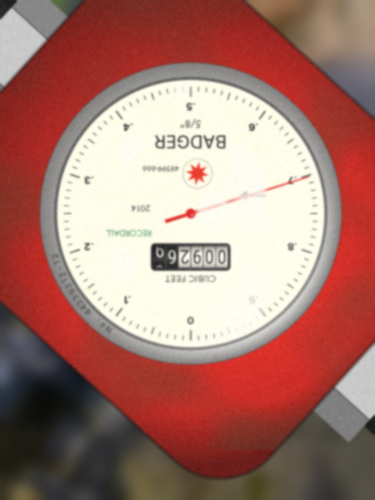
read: 9268.70; ft³
